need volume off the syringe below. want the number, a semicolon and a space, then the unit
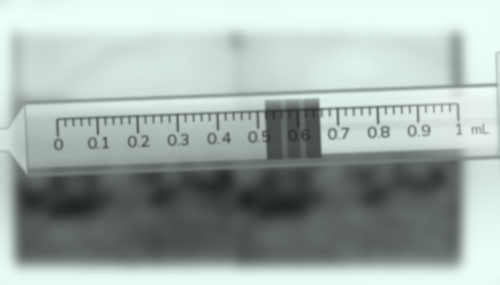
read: 0.52; mL
